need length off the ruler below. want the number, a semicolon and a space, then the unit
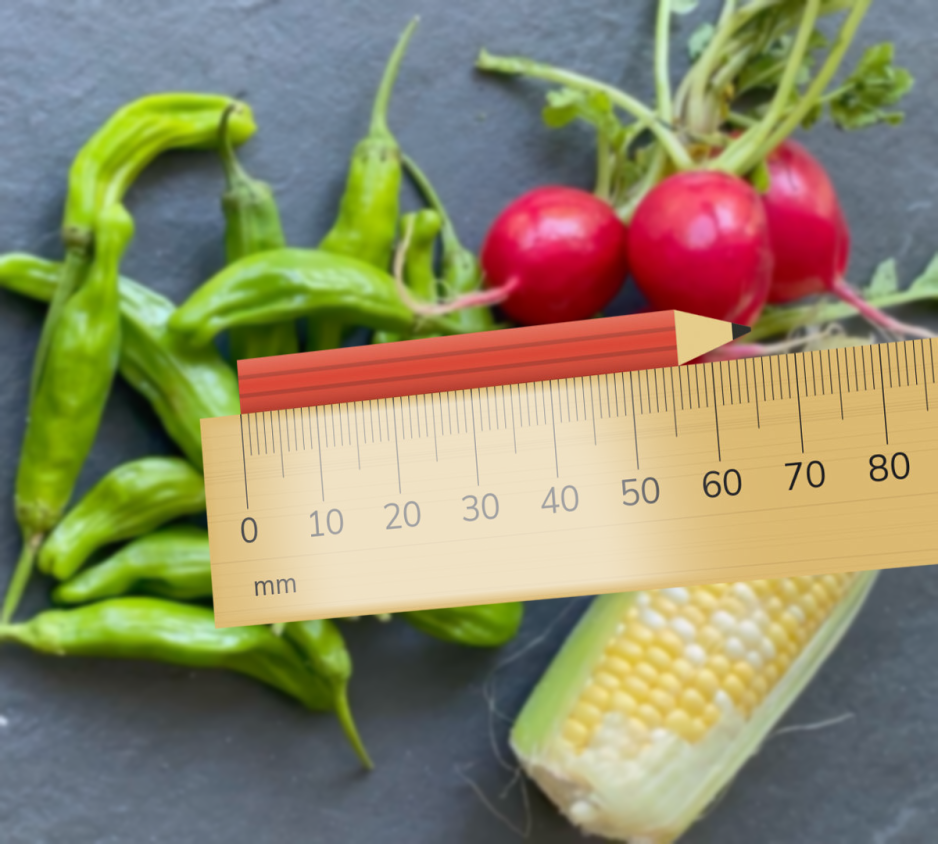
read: 65; mm
